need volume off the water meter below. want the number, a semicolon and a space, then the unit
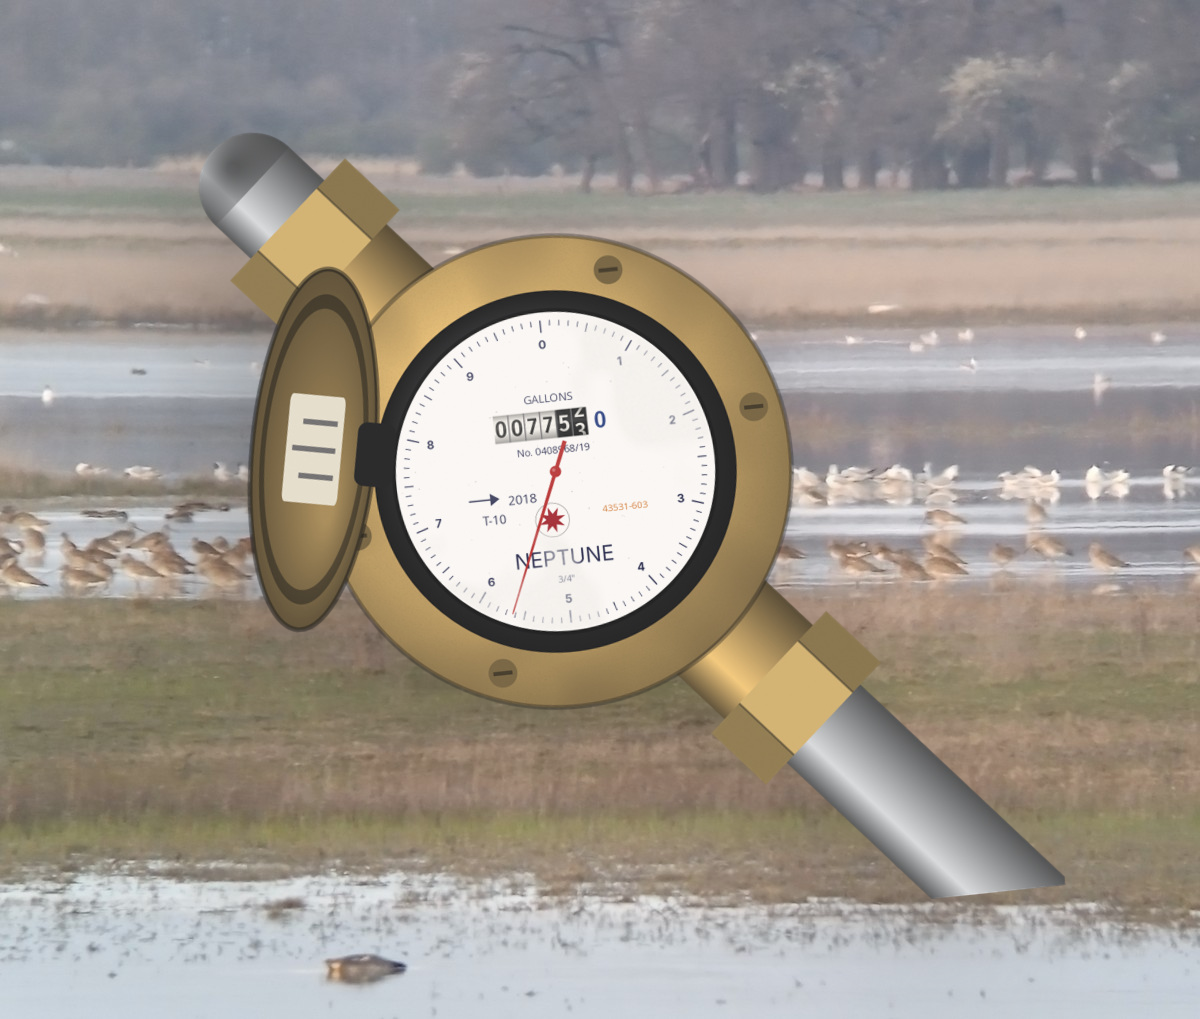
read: 77525.6; gal
